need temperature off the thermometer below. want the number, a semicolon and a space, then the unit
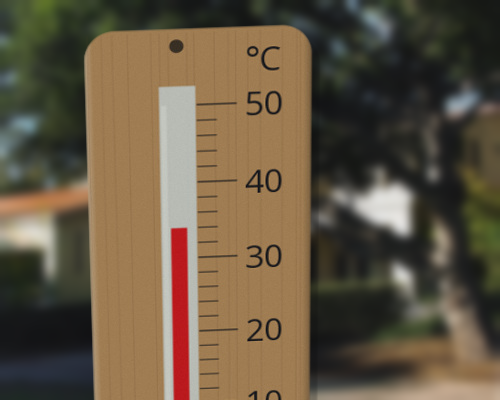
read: 34; °C
